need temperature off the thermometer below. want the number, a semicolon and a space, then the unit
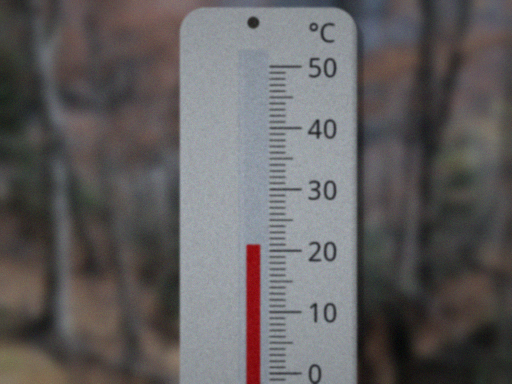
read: 21; °C
